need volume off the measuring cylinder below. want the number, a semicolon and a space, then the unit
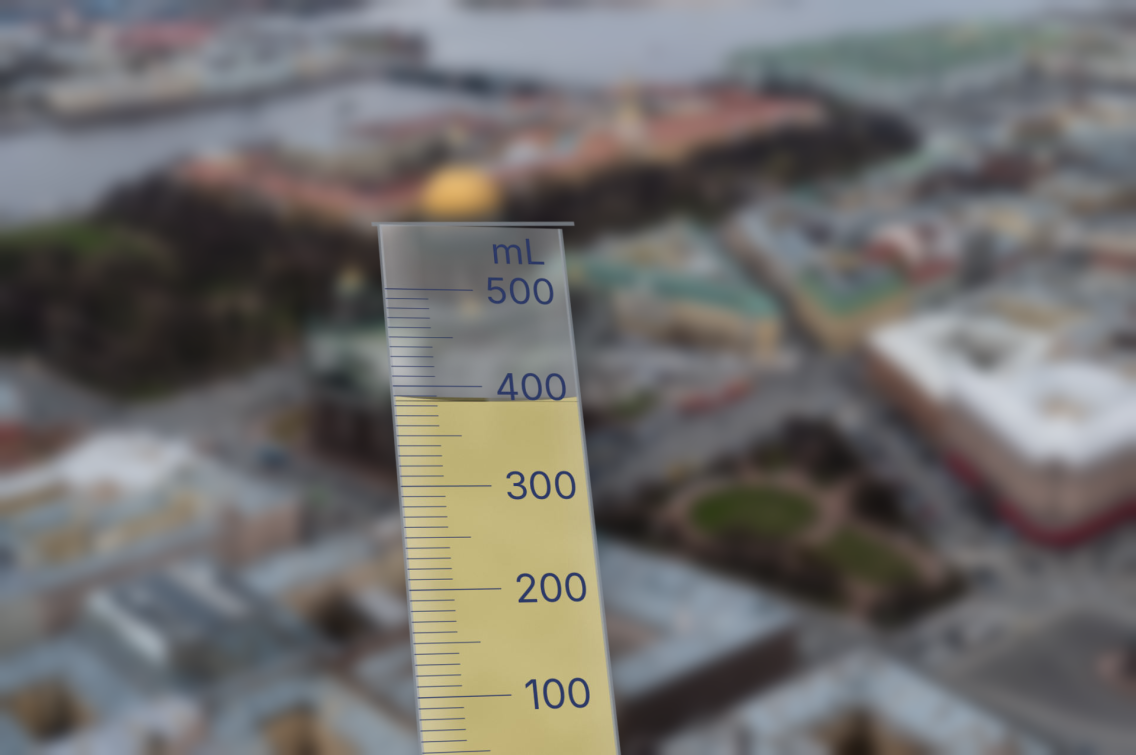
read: 385; mL
